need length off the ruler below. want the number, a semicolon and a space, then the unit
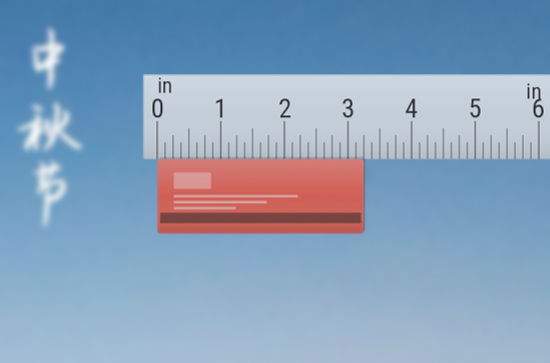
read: 3.25; in
